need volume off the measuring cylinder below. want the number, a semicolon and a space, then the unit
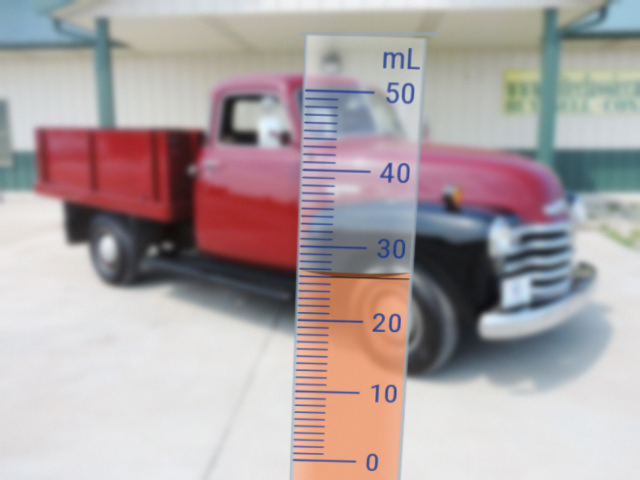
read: 26; mL
